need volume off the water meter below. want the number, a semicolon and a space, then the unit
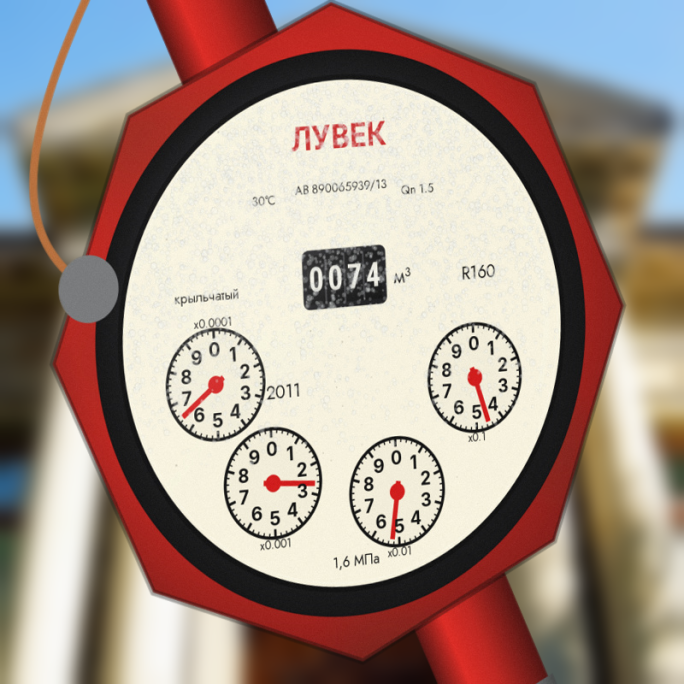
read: 74.4526; m³
